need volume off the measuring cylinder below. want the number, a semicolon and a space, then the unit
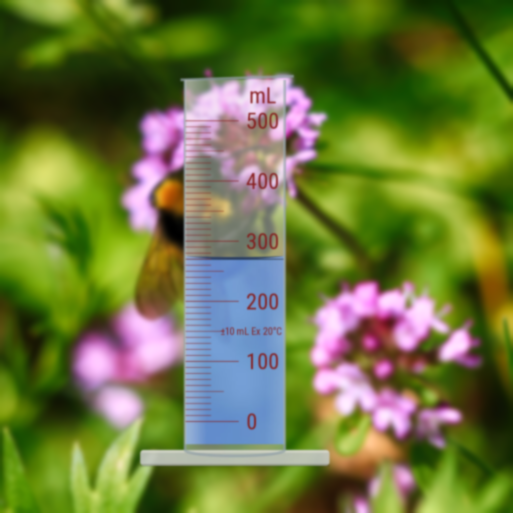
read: 270; mL
